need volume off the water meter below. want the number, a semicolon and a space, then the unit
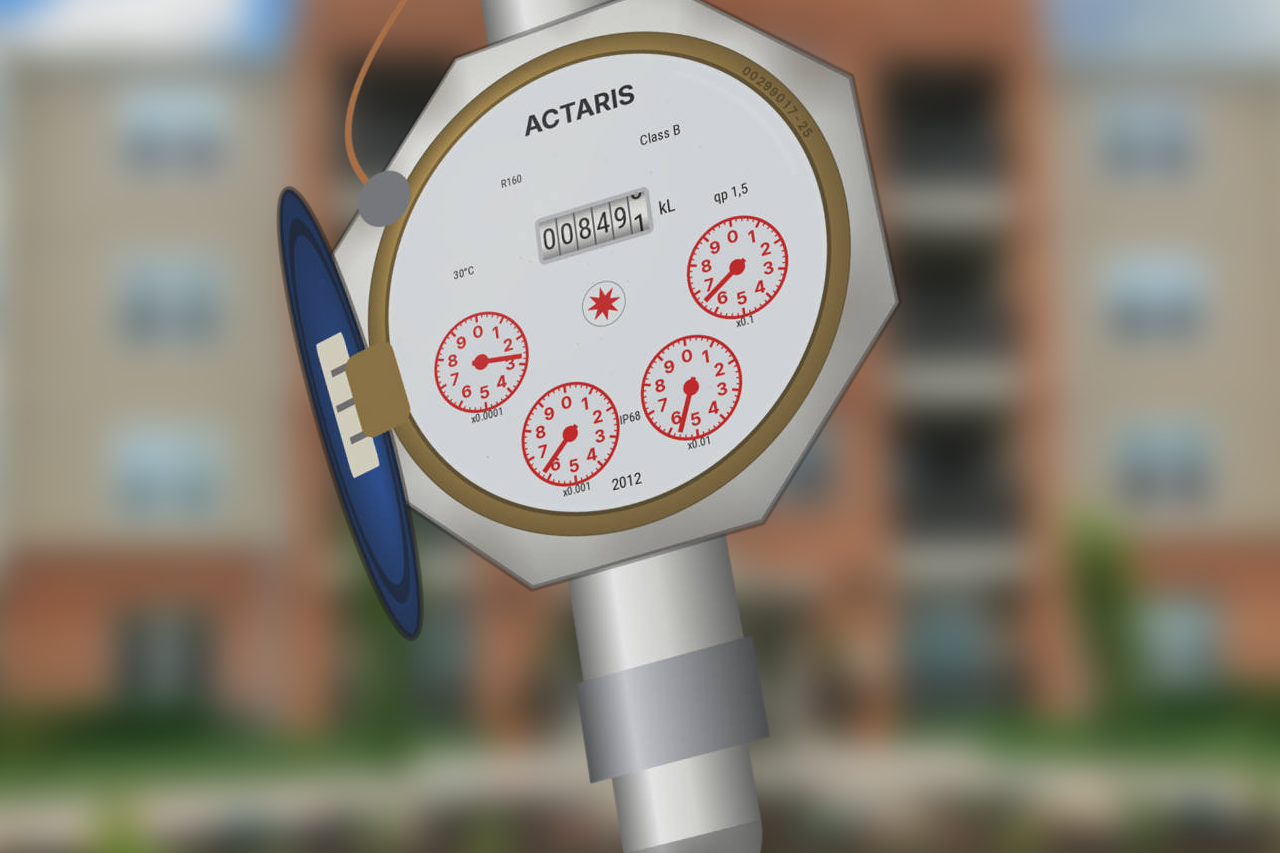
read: 8490.6562; kL
